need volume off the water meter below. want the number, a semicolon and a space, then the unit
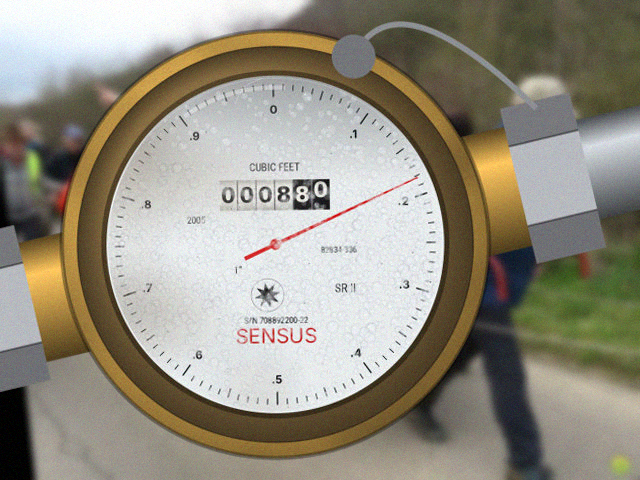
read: 880.18; ft³
